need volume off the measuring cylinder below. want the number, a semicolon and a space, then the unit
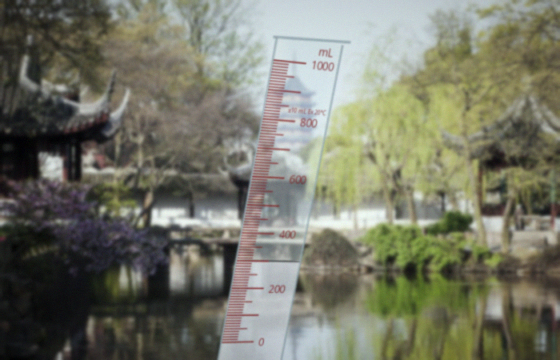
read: 300; mL
